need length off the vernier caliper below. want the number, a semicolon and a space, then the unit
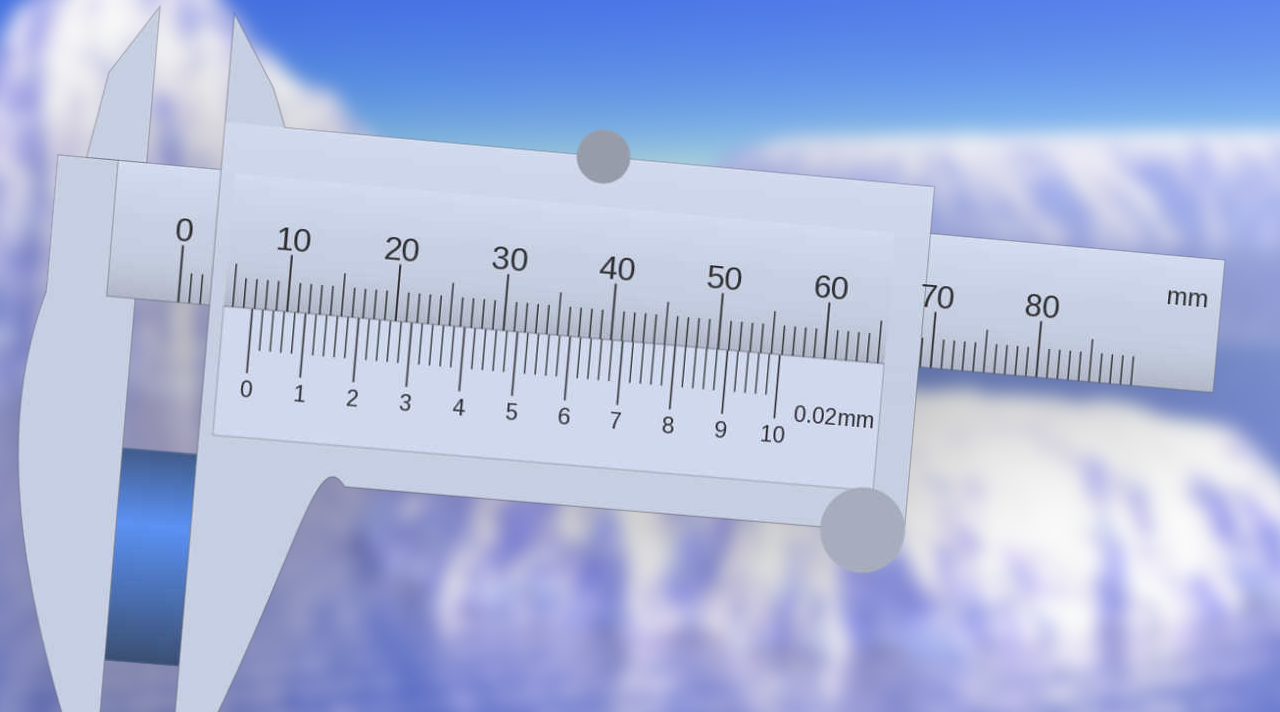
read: 6.8; mm
